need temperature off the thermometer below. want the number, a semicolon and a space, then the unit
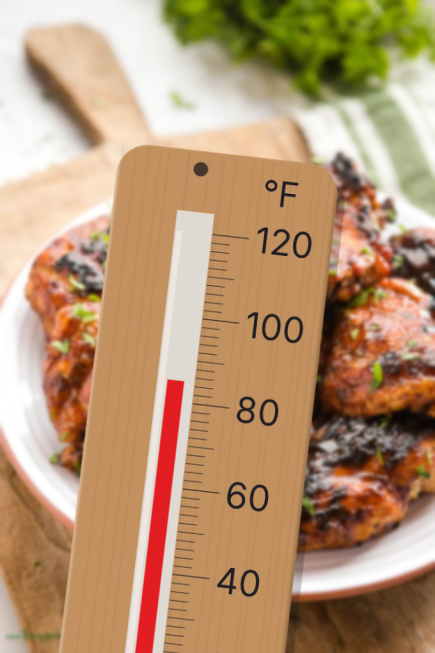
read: 85; °F
